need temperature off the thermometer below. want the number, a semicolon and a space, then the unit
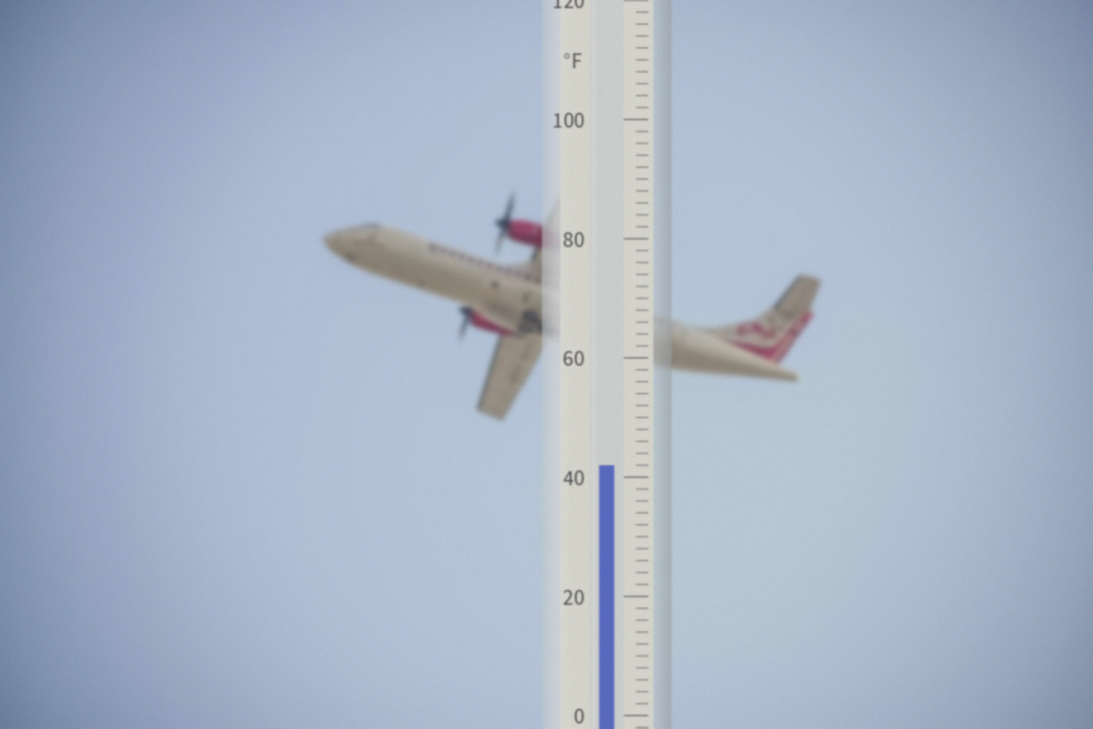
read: 42; °F
